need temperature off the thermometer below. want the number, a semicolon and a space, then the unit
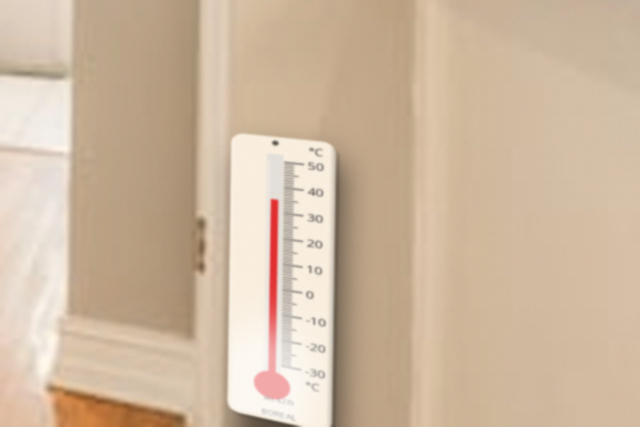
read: 35; °C
